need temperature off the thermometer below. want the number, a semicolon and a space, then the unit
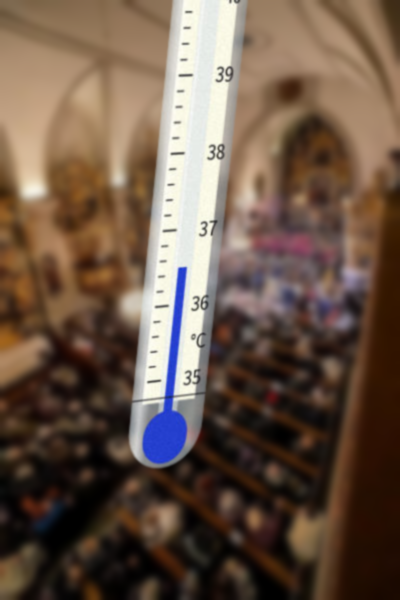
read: 36.5; °C
